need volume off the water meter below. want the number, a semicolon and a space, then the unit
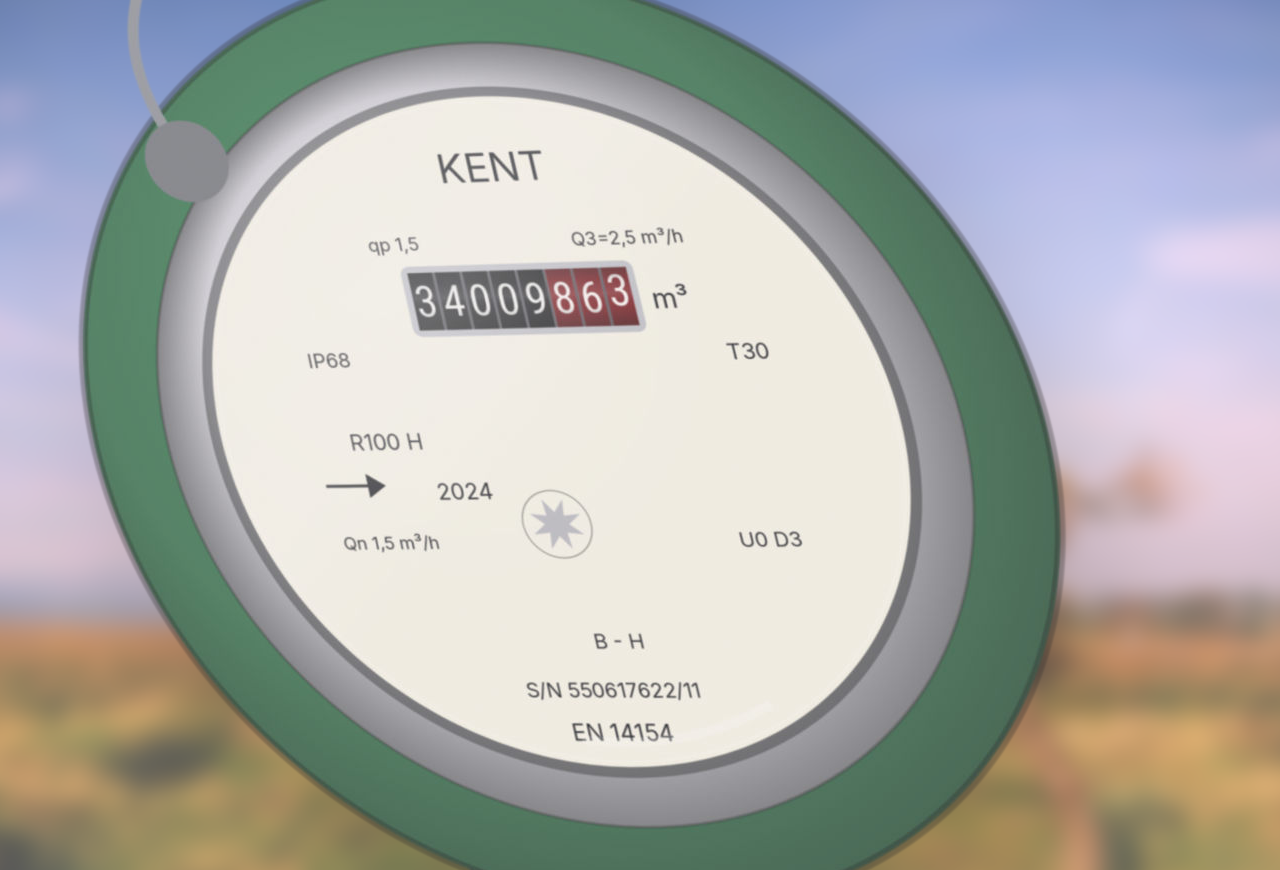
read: 34009.863; m³
